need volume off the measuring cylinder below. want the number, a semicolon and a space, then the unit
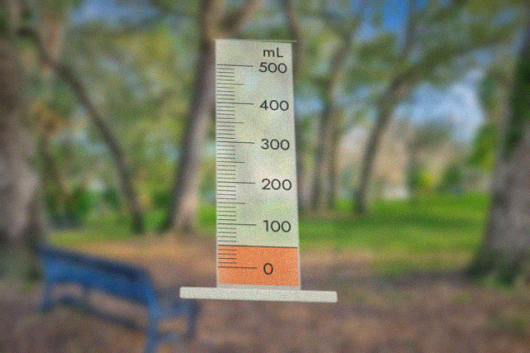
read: 50; mL
